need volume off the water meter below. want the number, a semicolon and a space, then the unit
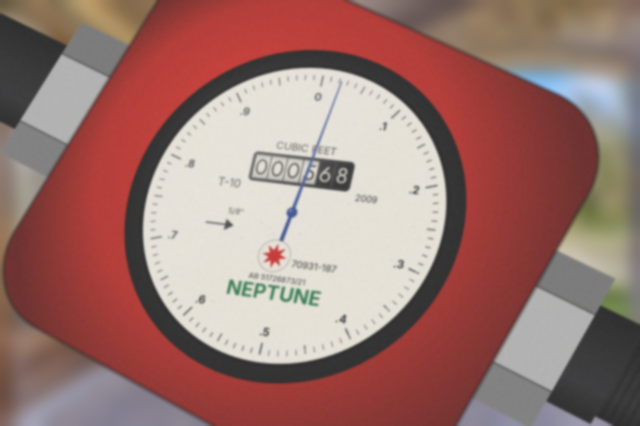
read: 568.02; ft³
